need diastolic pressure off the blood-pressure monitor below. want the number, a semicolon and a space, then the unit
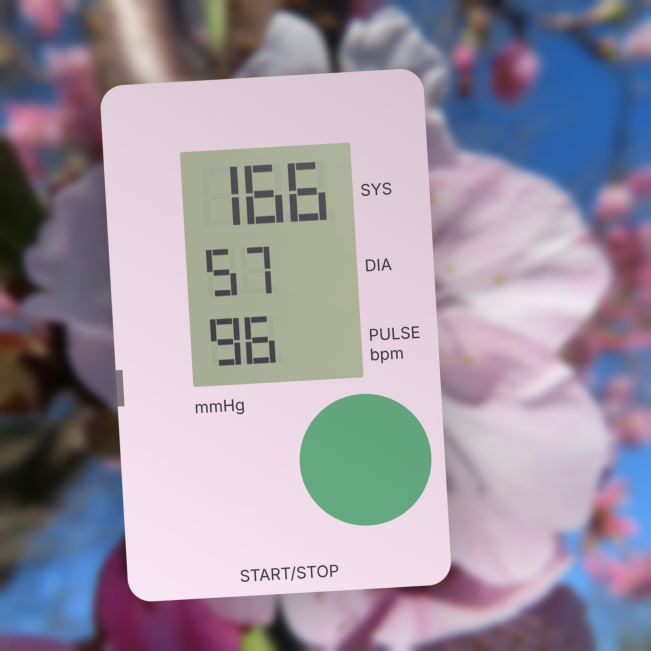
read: 57; mmHg
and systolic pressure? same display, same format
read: 166; mmHg
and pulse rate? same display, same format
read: 96; bpm
